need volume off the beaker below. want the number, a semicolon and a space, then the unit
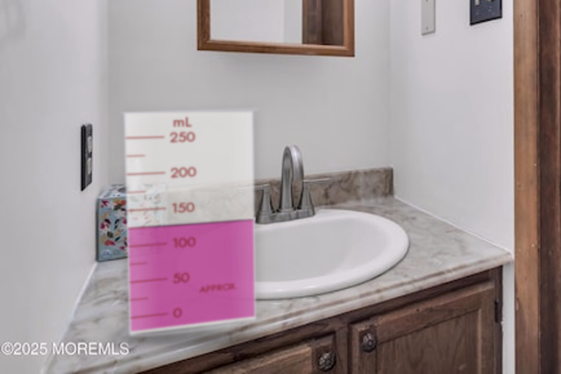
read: 125; mL
